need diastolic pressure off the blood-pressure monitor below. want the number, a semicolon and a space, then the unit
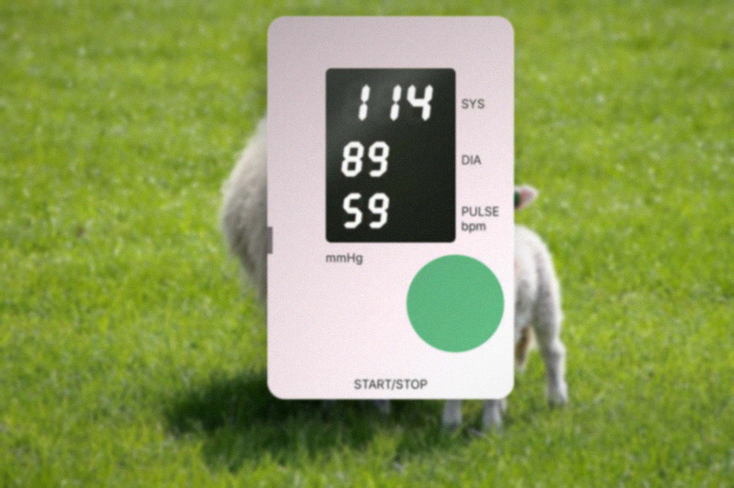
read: 89; mmHg
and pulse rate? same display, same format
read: 59; bpm
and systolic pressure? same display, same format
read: 114; mmHg
